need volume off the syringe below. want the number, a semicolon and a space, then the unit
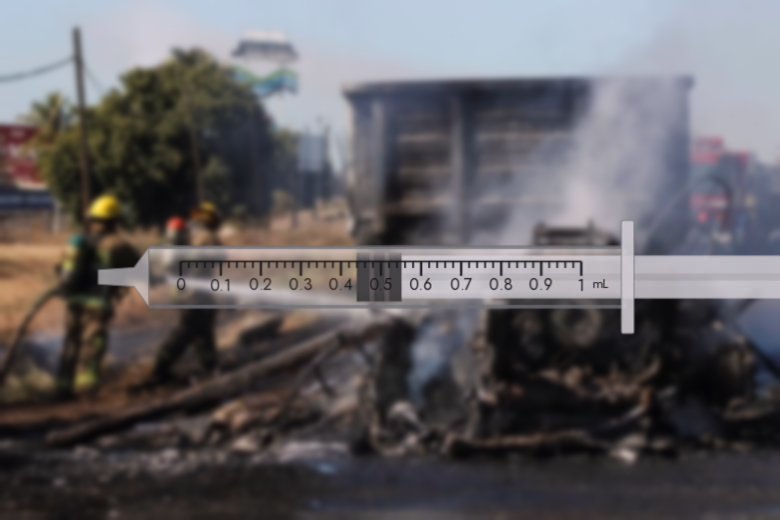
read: 0.44; mL
